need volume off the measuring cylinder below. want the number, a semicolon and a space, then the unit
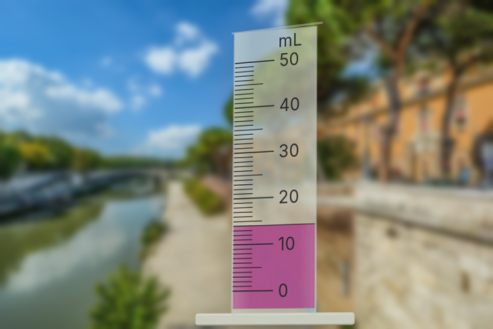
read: 14; mL
